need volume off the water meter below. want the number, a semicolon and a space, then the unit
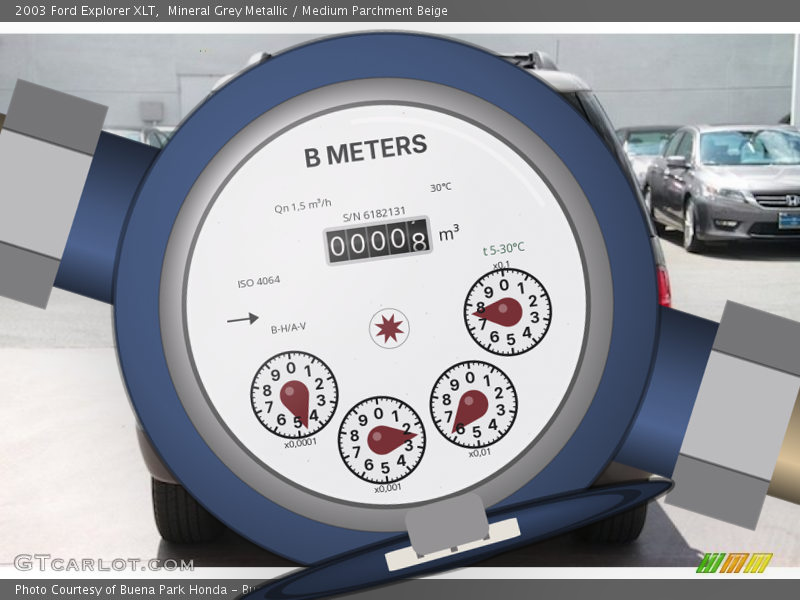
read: 7.7624; m³
